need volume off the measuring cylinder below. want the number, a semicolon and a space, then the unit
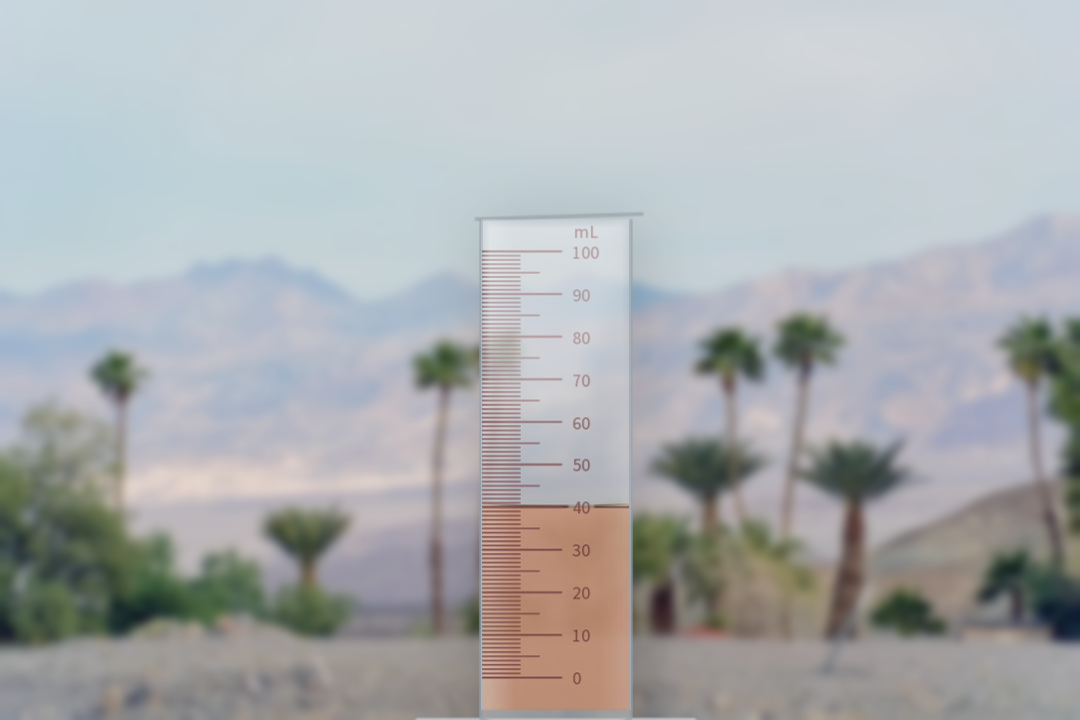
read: 40; mL
